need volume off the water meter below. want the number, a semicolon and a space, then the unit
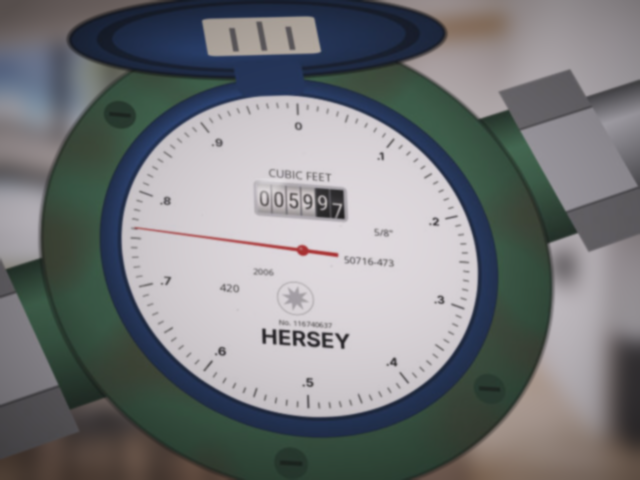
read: 5996.76; ft³
